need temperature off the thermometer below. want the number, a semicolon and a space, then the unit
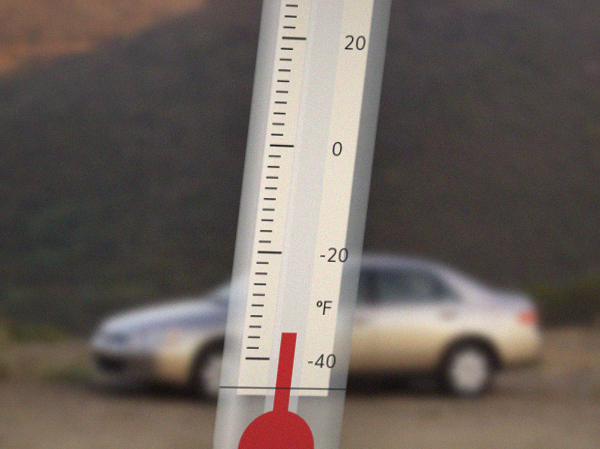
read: -35; °F
